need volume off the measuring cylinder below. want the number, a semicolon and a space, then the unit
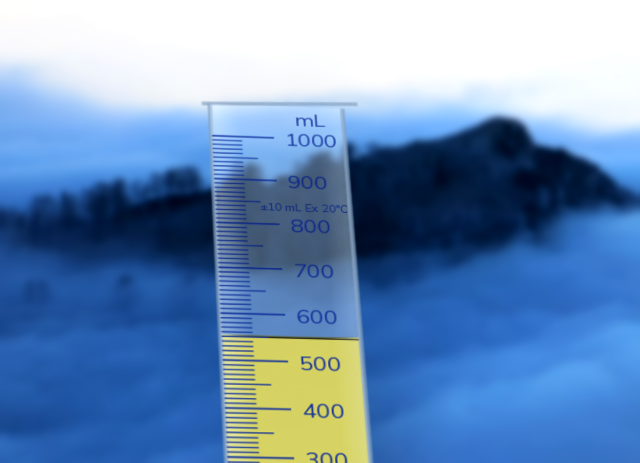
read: 550; mL
